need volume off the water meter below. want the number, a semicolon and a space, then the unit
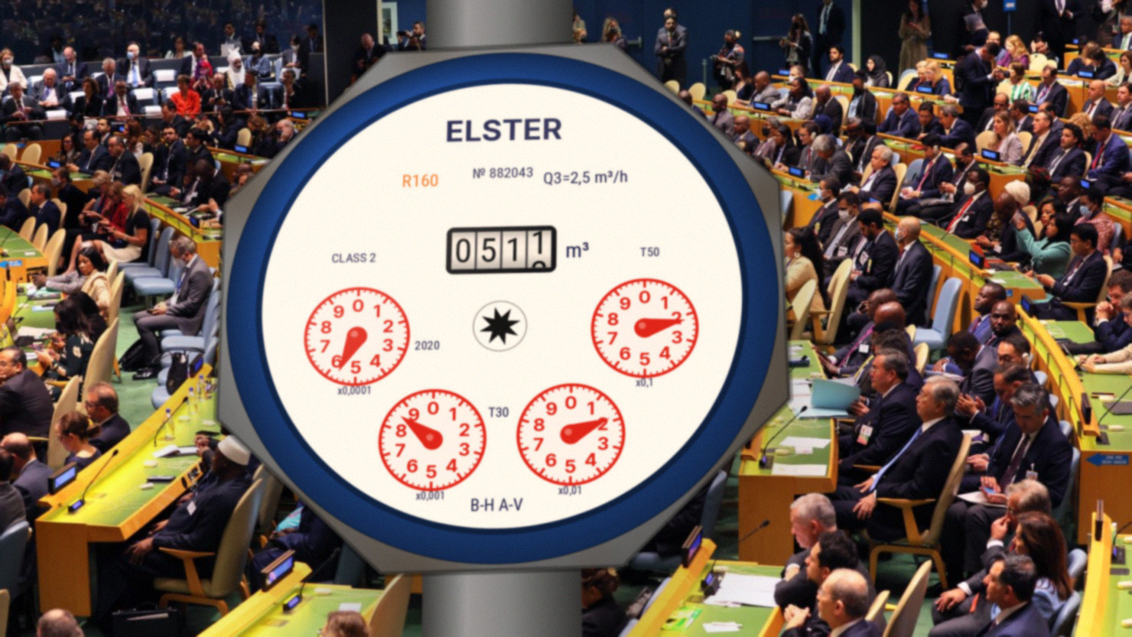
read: 511.2185; m³
